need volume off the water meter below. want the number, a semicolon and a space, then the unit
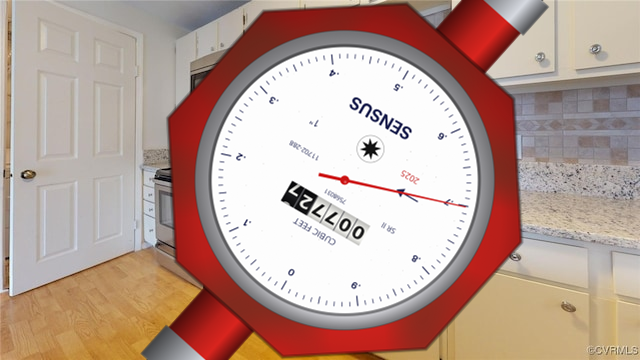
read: 7726.70; ft³
